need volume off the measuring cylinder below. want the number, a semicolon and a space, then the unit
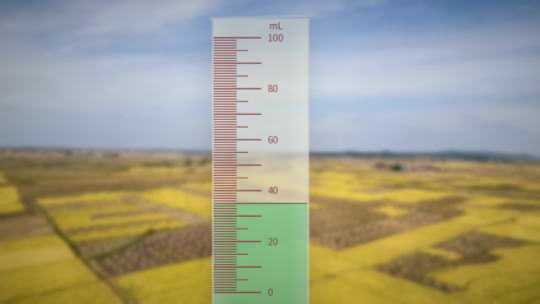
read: 35; mL
